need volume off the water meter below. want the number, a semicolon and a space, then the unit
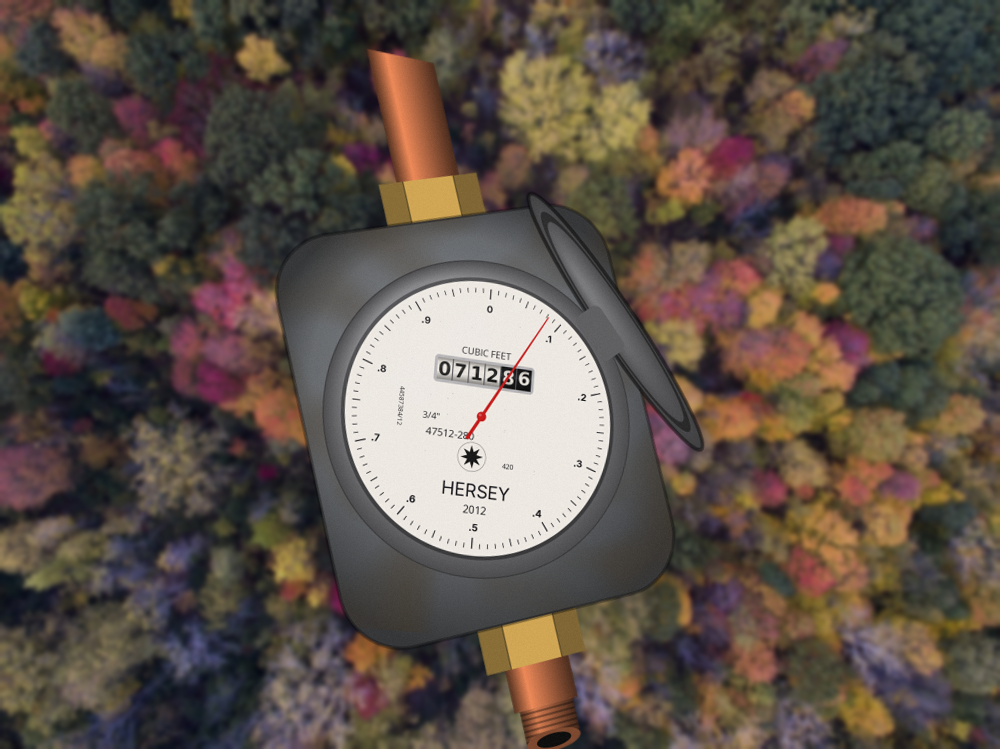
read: 71286.08; ft³
